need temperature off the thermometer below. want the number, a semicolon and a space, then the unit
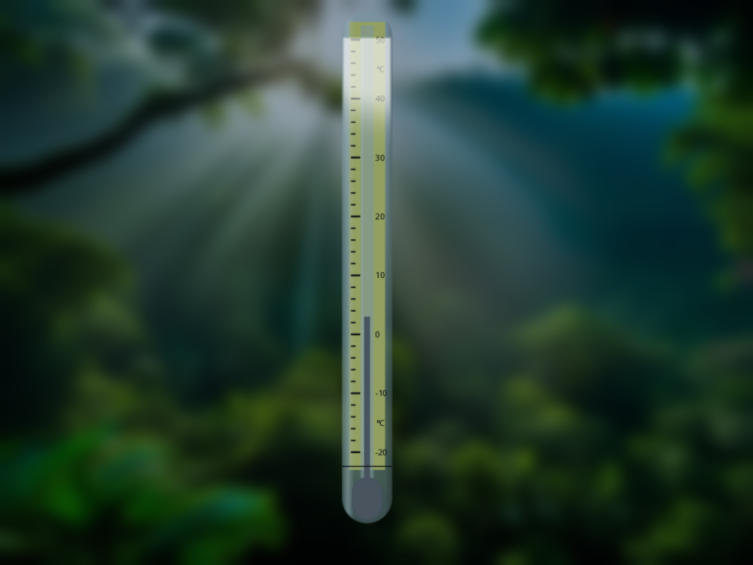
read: 3; °C
